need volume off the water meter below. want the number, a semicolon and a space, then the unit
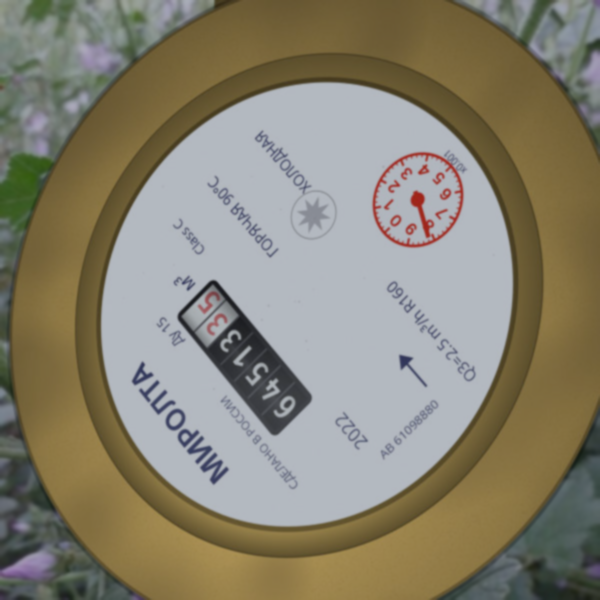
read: 64513.348; m³
